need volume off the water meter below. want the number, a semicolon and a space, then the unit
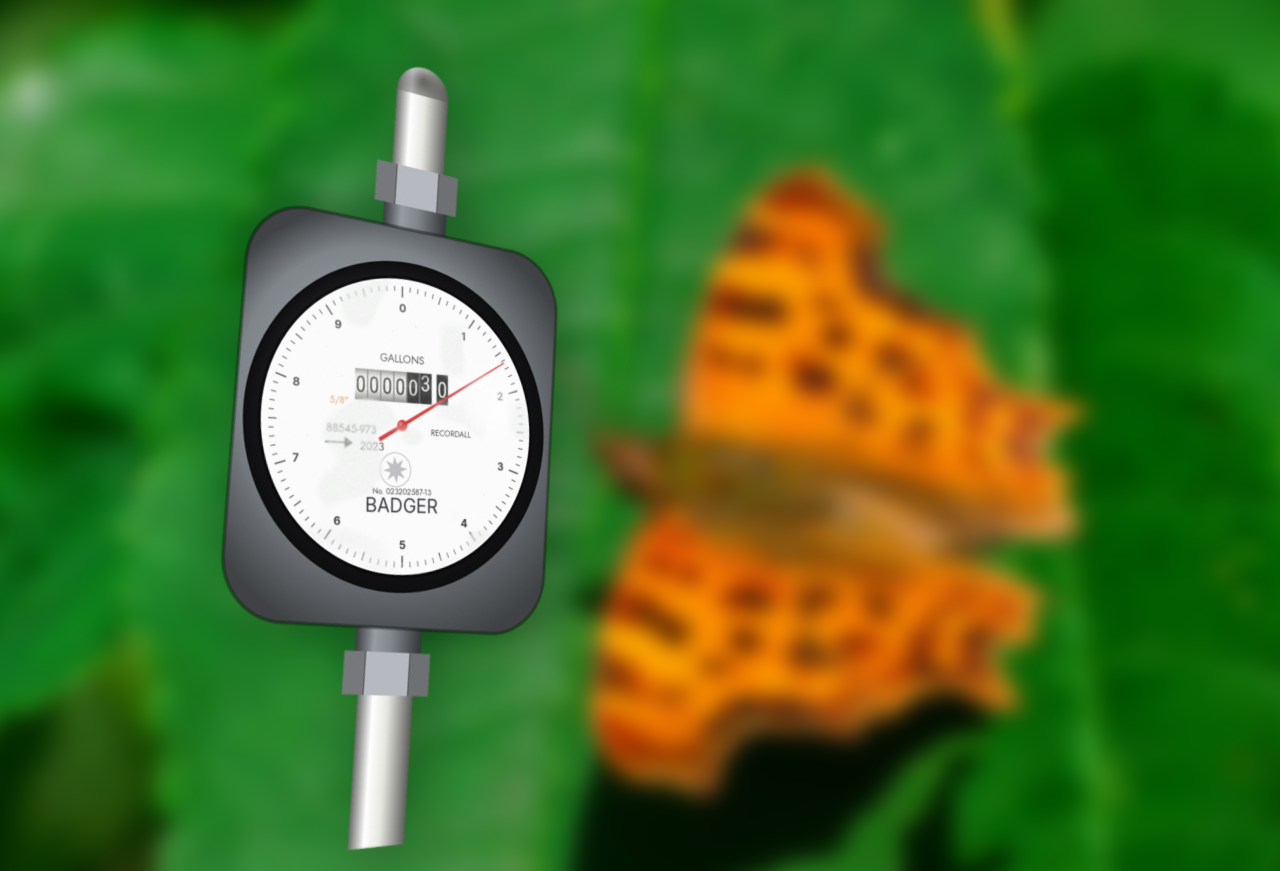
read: 31.6; gal
